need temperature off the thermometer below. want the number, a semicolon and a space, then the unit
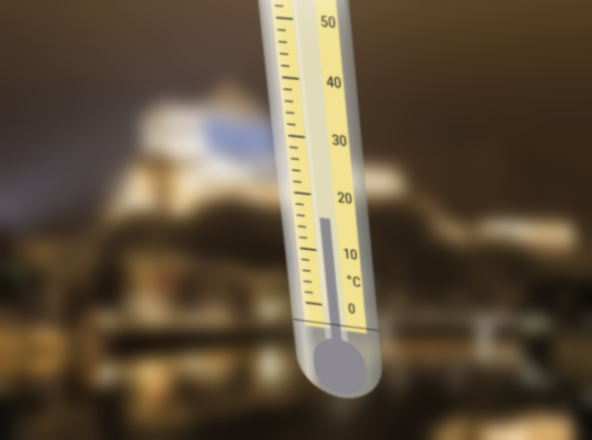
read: 16; °C
